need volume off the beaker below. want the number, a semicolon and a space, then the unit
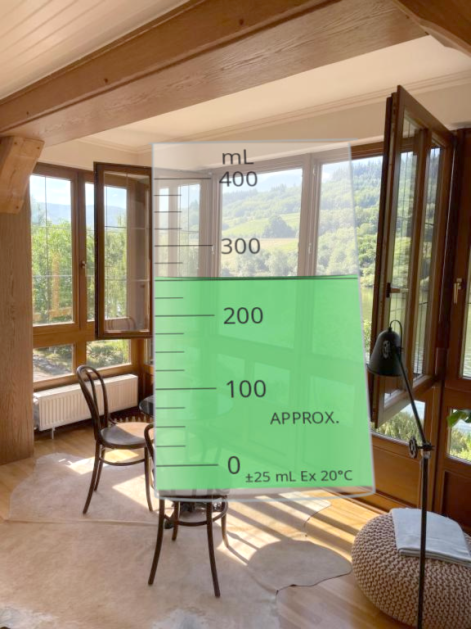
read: 250; mL
